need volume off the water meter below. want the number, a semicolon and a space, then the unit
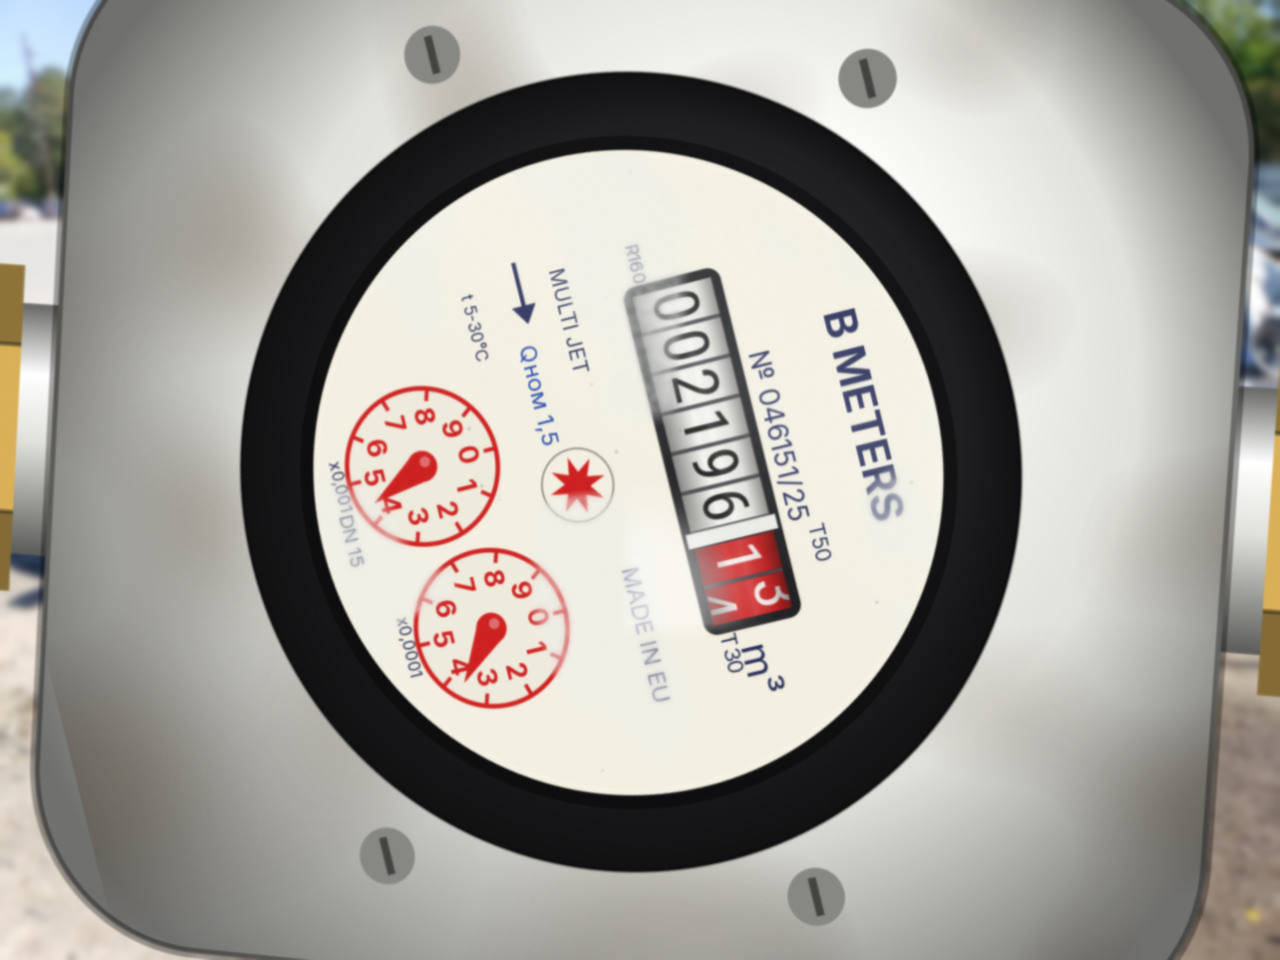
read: 2196.1343; m³
